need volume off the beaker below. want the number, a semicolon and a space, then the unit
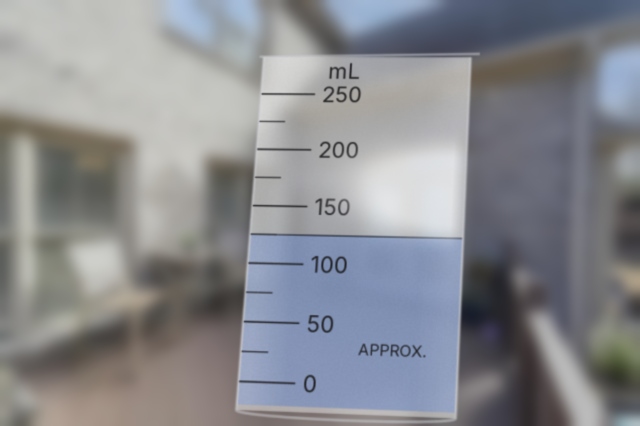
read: 125; mL
